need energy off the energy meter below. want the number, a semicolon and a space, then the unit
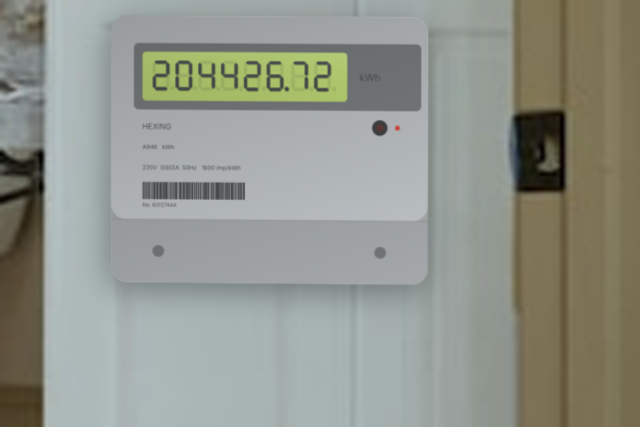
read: 204426.72; kWh
